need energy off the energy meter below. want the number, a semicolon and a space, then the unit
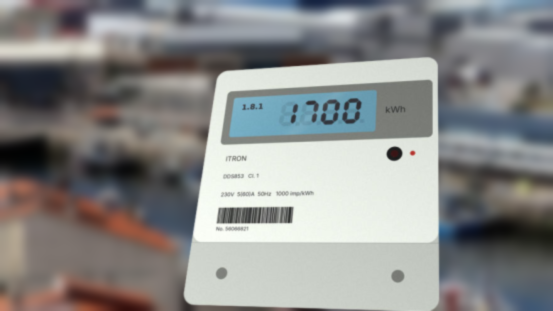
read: 1700; kWh
